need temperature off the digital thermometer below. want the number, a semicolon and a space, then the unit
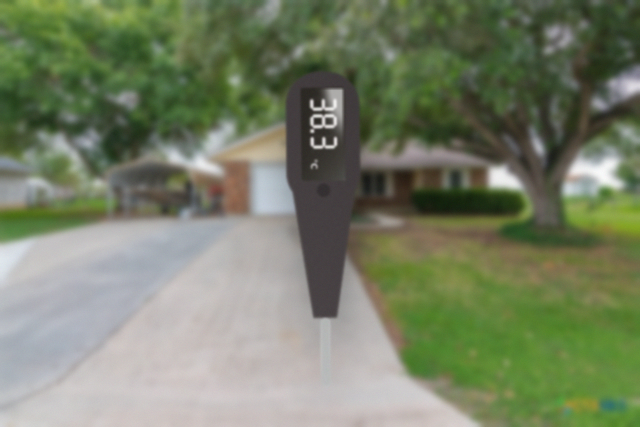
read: 38.3; °C
